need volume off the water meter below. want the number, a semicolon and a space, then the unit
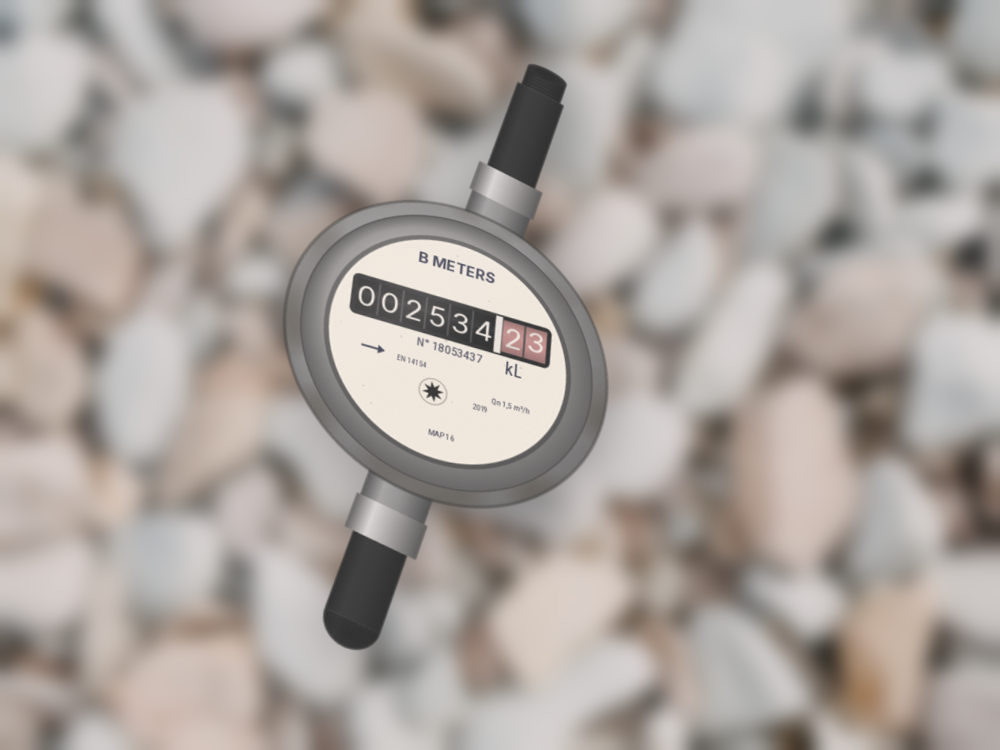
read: 2534.23; kL
